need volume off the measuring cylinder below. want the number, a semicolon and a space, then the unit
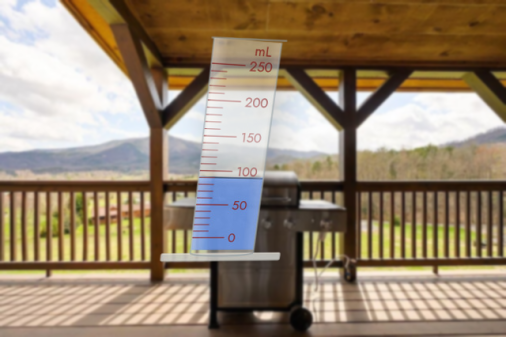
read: 90; mL
